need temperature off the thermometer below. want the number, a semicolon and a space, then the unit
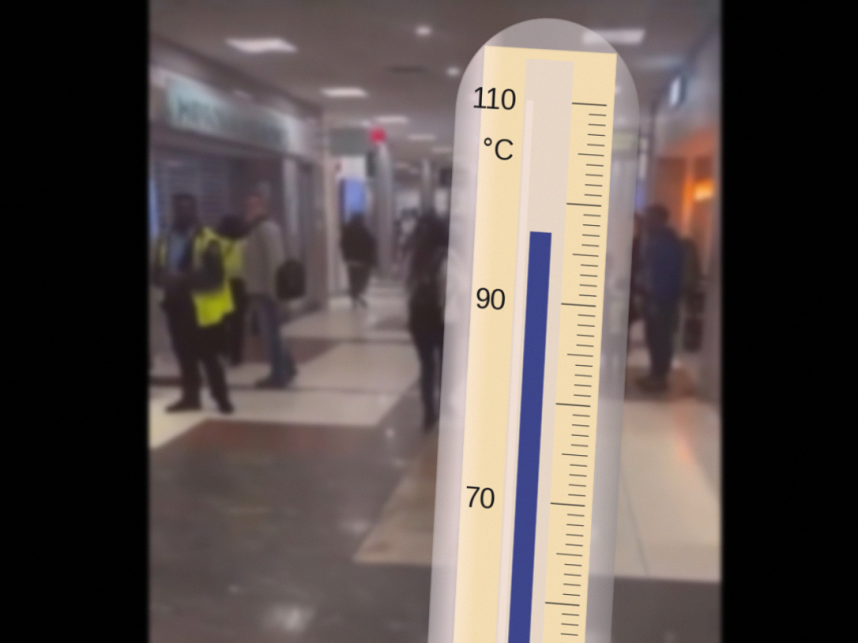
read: 97; °C
